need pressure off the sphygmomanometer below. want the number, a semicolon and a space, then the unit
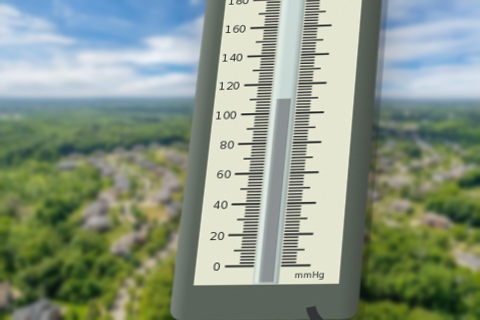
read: 110; mmHg
